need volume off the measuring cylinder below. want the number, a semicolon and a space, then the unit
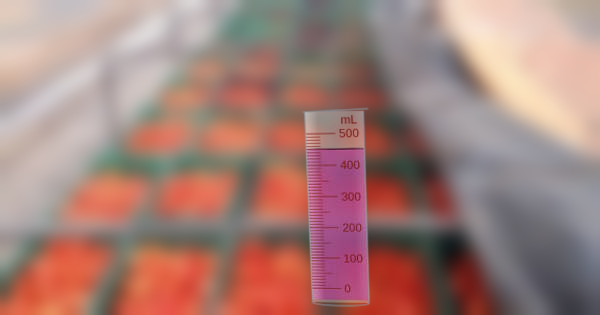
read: 450; mL
